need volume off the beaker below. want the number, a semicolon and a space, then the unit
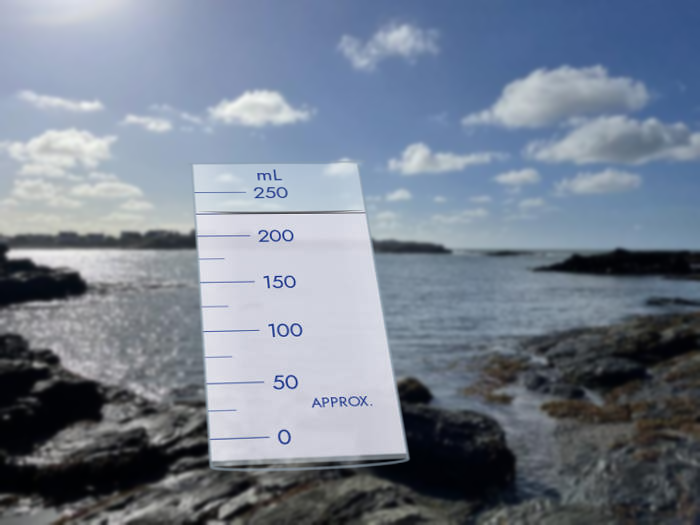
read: 225; mL
